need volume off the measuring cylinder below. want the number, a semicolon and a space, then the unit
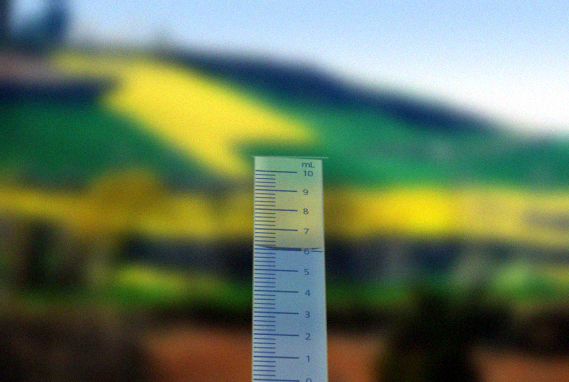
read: 6; mL
